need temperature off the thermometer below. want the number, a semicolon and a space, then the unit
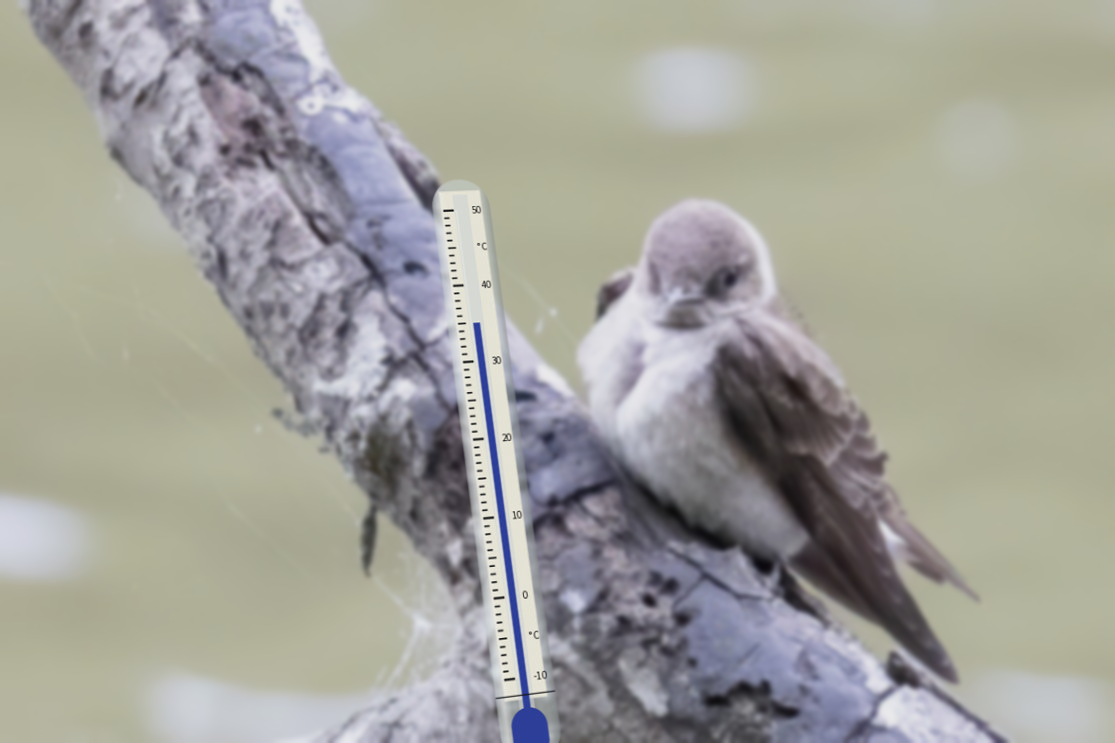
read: 35; °C
